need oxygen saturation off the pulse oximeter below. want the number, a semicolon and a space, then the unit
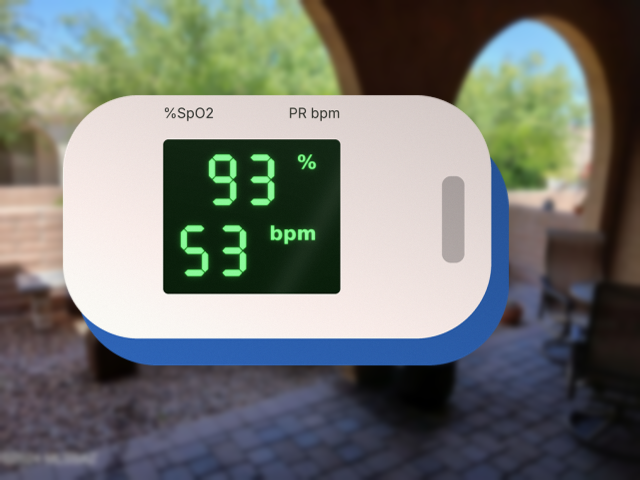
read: 93; %
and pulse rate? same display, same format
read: 53; bpm
